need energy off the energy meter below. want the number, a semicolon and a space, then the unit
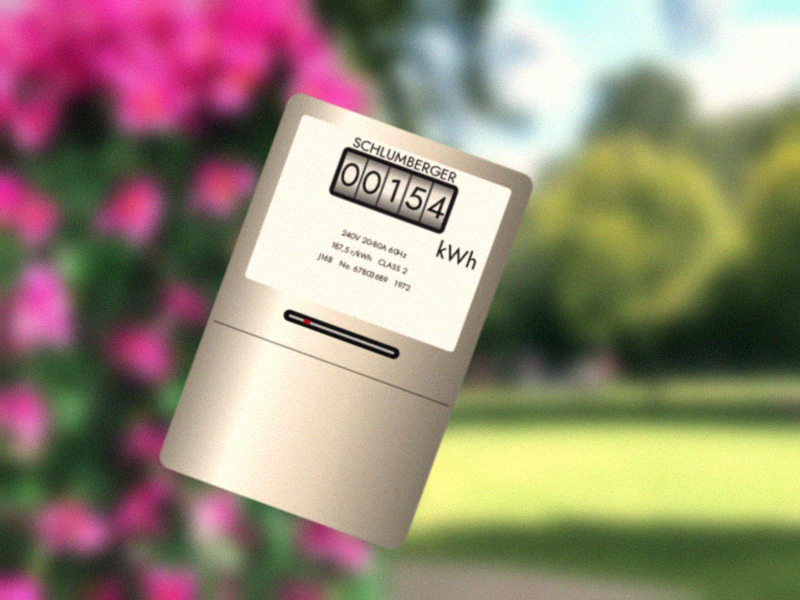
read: 154; kWh
